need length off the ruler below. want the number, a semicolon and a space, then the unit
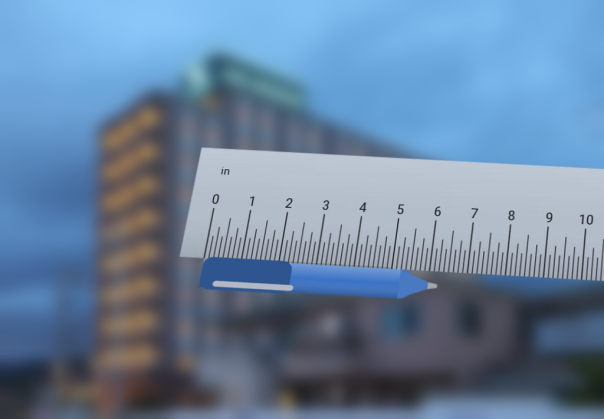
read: 6.25; in
